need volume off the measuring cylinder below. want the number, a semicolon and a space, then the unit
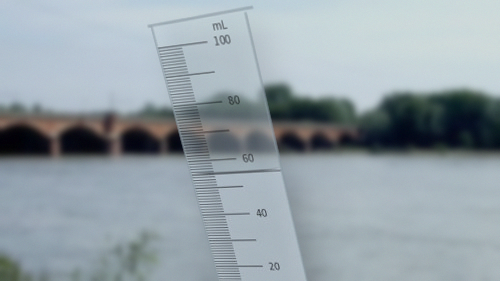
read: 55; mL
